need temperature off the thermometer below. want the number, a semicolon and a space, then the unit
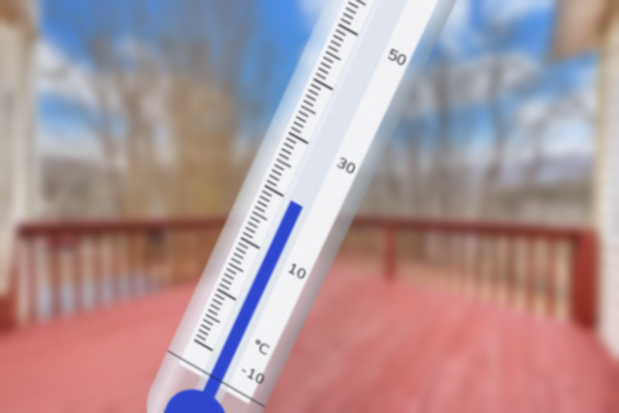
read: 20; °C
